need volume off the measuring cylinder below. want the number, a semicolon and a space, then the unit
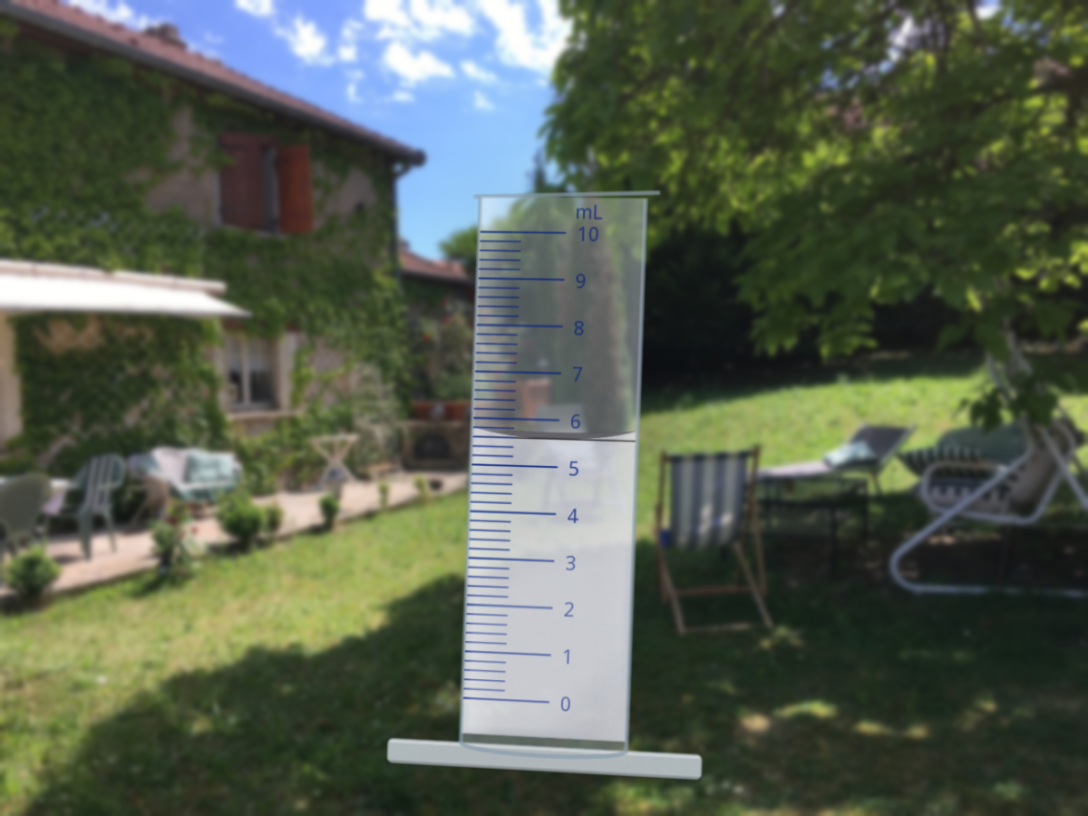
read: 5.6; mL
